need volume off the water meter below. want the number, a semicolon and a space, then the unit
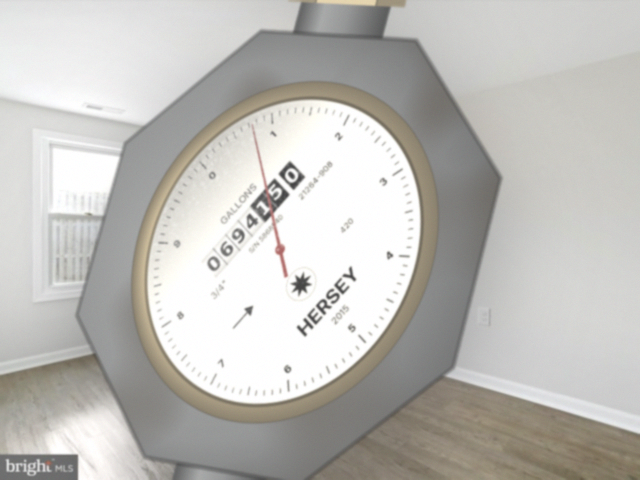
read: 694150.7; gal
